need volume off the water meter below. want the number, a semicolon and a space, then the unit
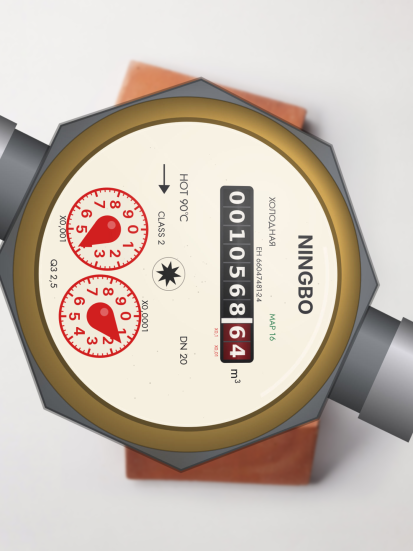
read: 10568.6441; m³
